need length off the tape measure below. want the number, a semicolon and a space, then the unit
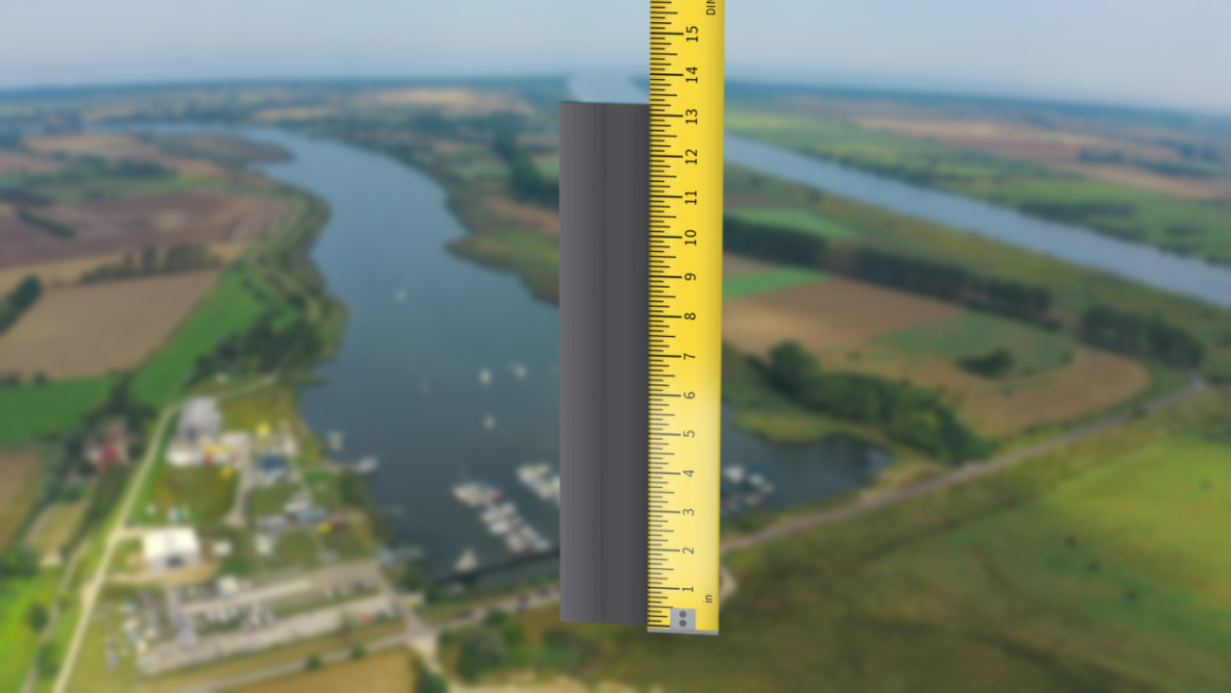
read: 13.25; in
